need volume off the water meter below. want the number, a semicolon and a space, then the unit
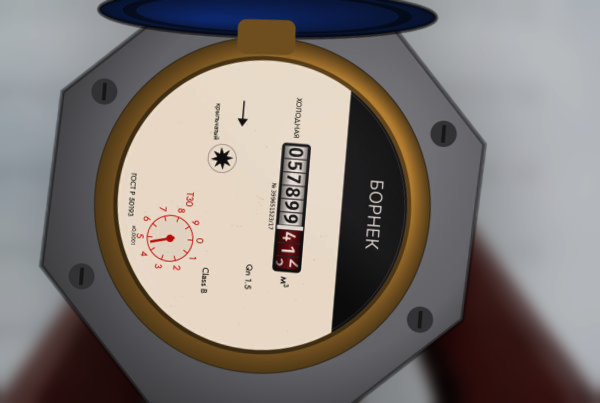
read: 57899.4124; m³
